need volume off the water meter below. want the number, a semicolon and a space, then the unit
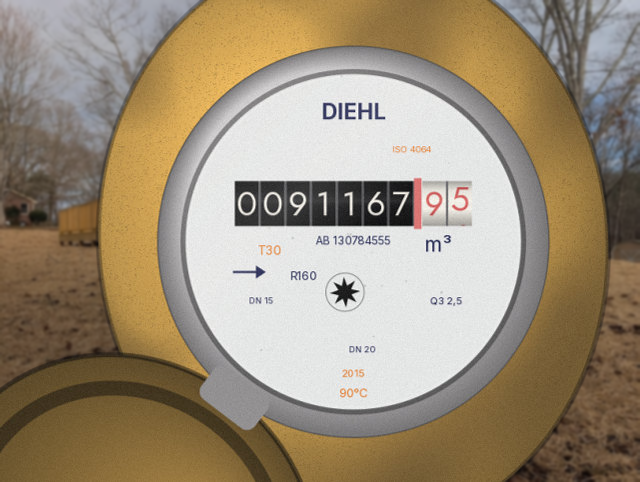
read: 91167.95; m³
